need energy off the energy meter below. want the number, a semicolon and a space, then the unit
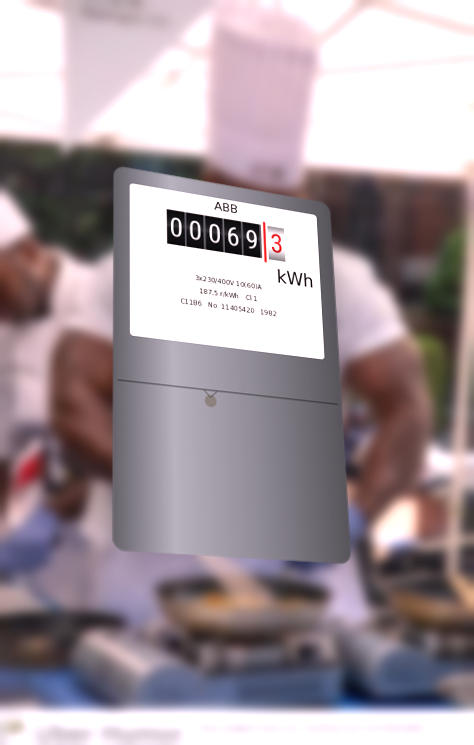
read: 69.3; kWh
